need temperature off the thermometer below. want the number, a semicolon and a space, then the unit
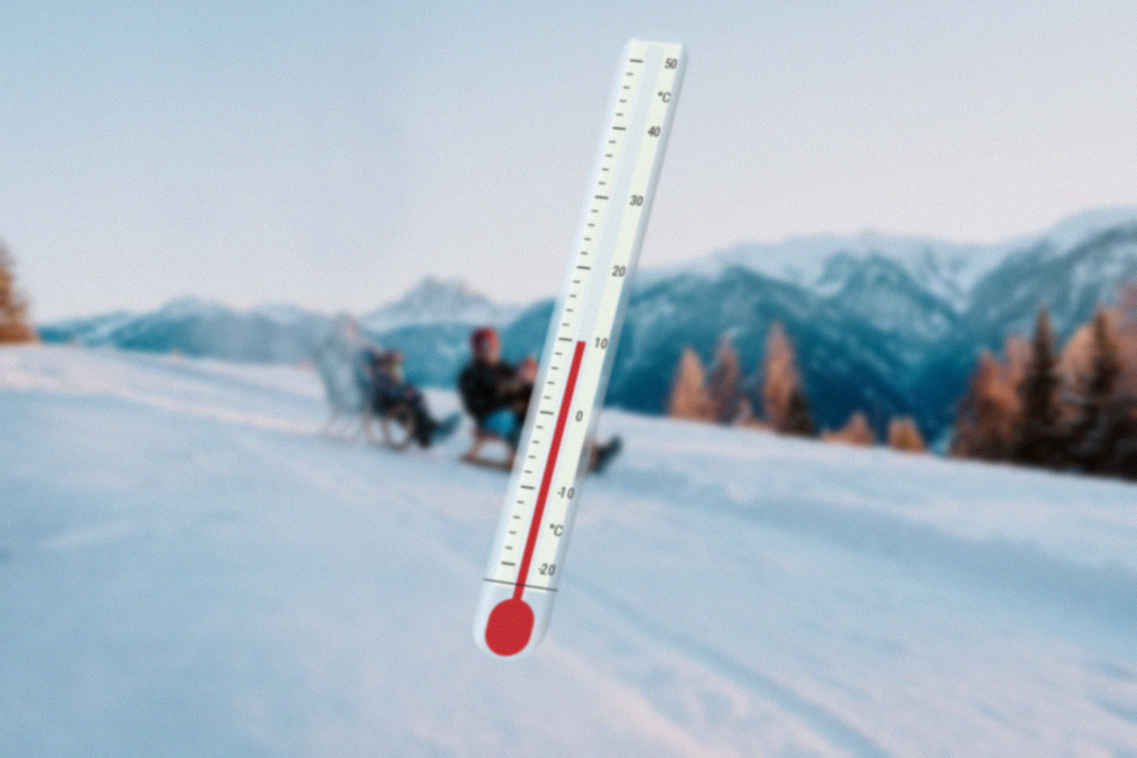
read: 10; °C
